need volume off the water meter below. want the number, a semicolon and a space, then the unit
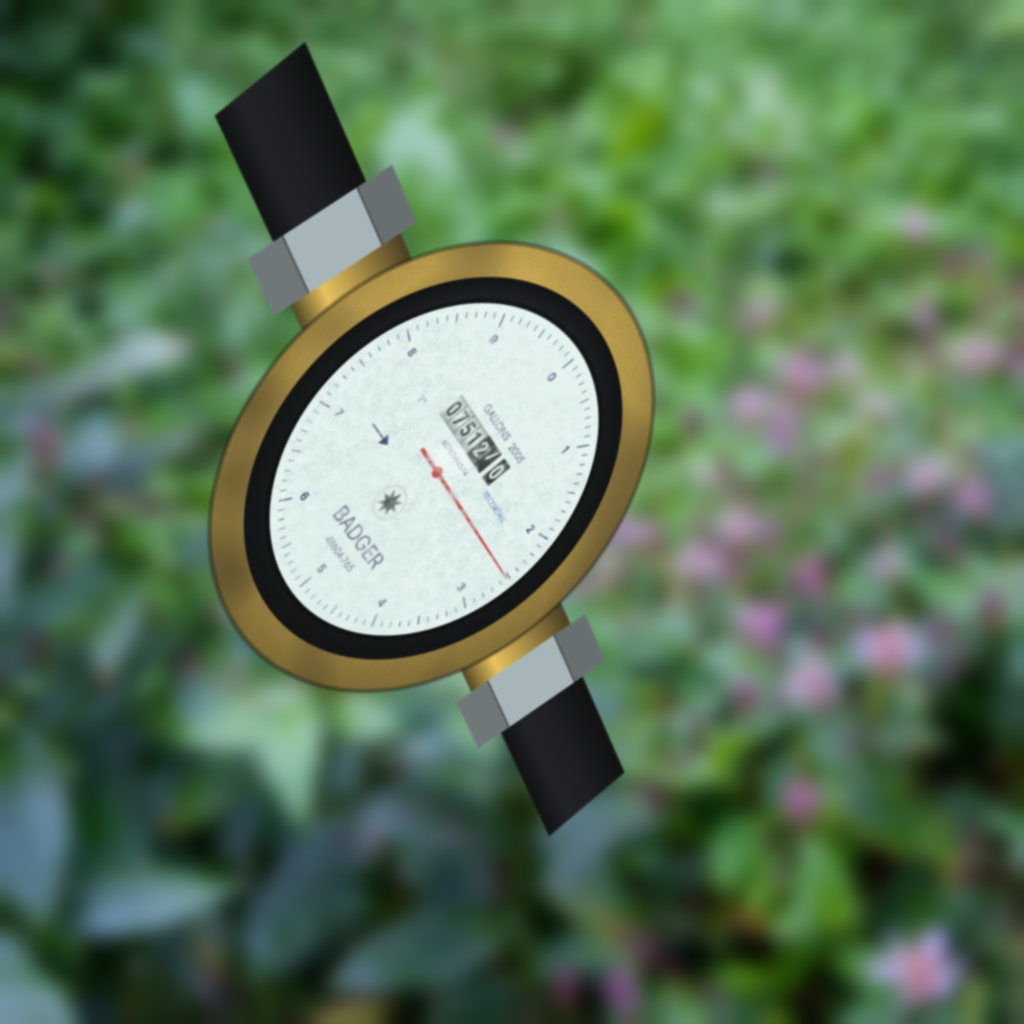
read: 751272.5; gal
